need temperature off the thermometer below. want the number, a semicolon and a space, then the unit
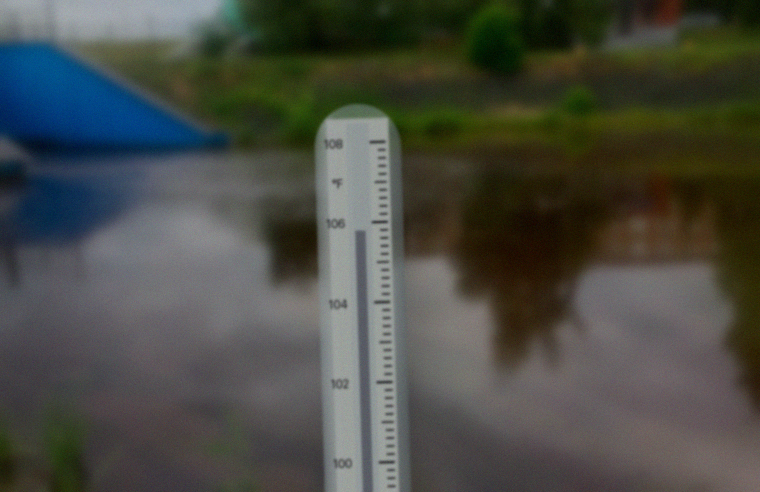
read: 105.8; °F
